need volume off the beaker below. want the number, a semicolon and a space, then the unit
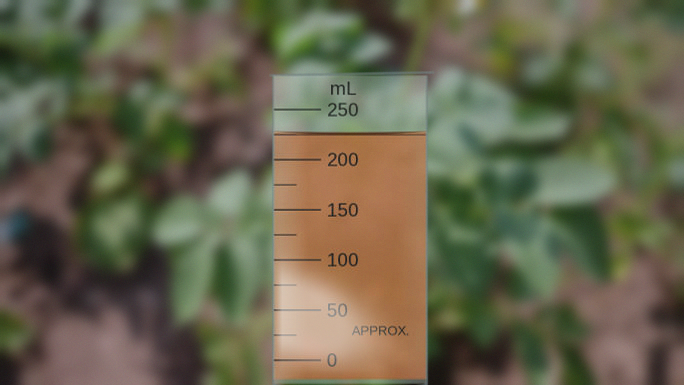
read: 225; mL
